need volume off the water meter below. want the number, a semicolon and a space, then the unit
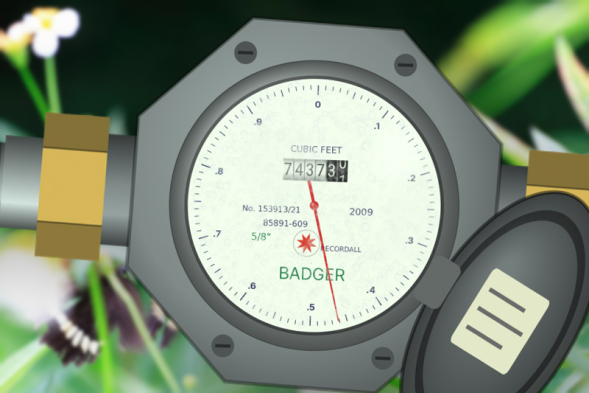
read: 743730.46; ft³
